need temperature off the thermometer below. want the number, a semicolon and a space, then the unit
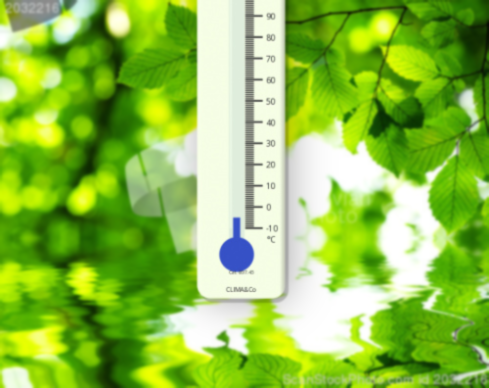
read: -5; °C
